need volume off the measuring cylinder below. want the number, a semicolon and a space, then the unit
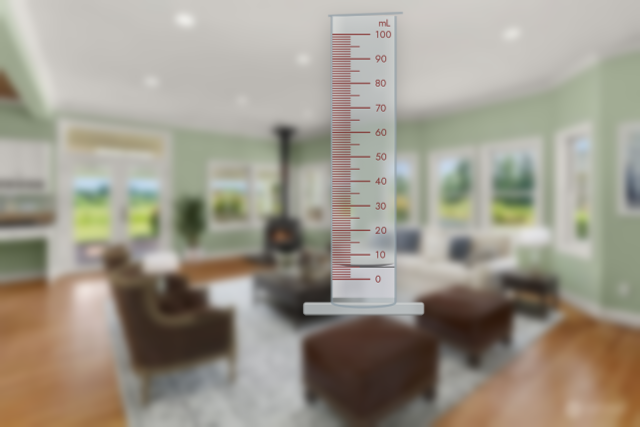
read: 5; mL
